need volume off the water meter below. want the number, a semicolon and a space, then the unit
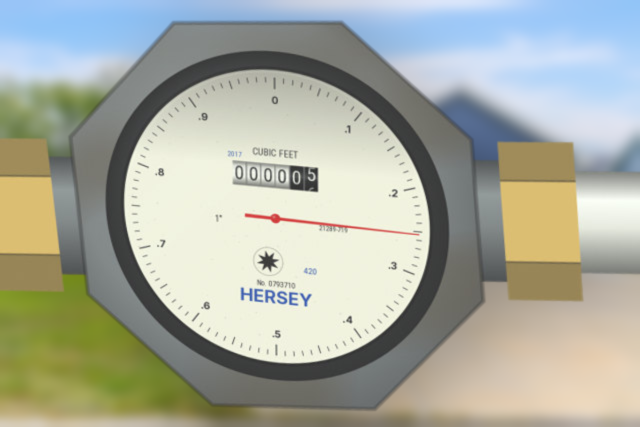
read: 5.25; ft³
